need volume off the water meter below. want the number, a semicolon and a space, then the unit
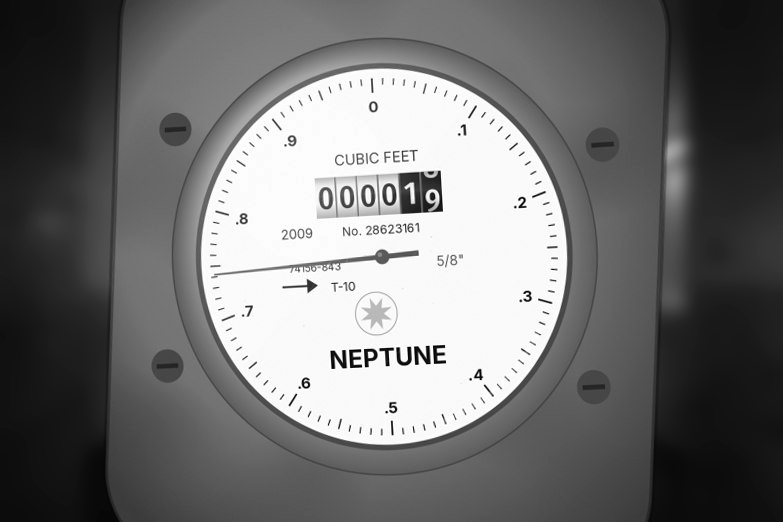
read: 18.74; ft³
